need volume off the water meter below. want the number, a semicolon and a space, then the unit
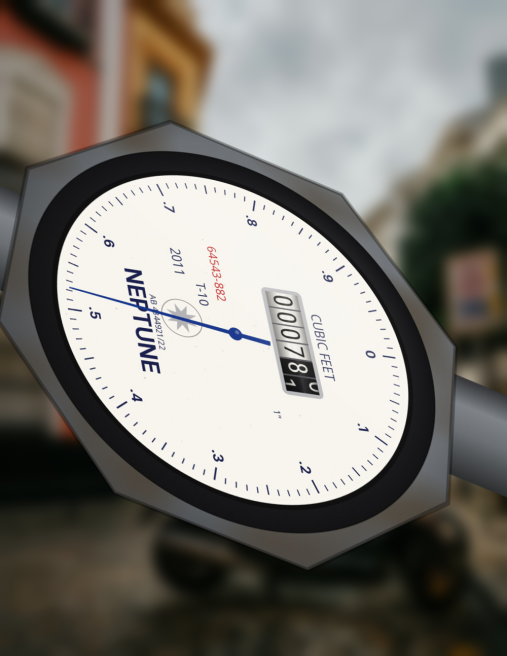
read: 780.52; ft³
